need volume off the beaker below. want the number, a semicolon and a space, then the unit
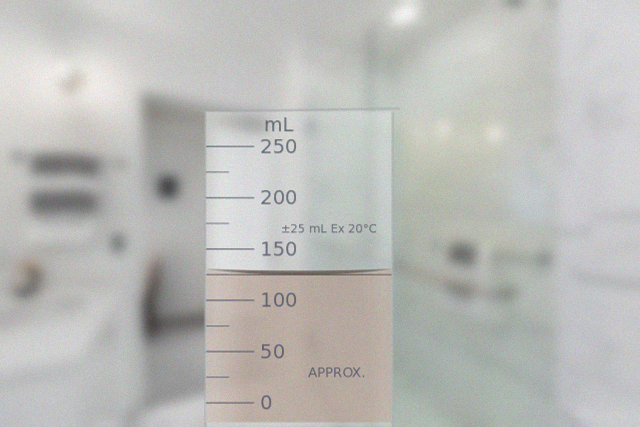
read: 125; mL
